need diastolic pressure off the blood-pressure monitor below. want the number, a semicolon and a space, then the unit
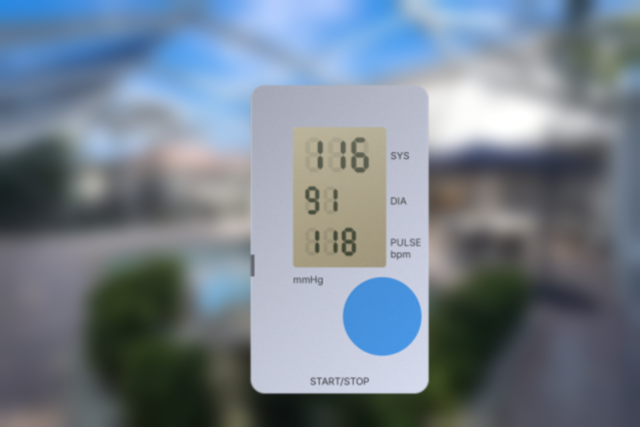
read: 91; mmHg
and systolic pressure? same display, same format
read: 116; mmHg
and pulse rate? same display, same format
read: 118; bpm
